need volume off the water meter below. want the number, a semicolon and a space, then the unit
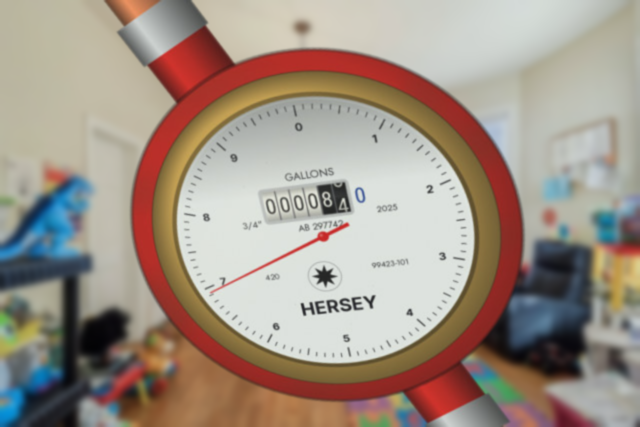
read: 836.9; gal
